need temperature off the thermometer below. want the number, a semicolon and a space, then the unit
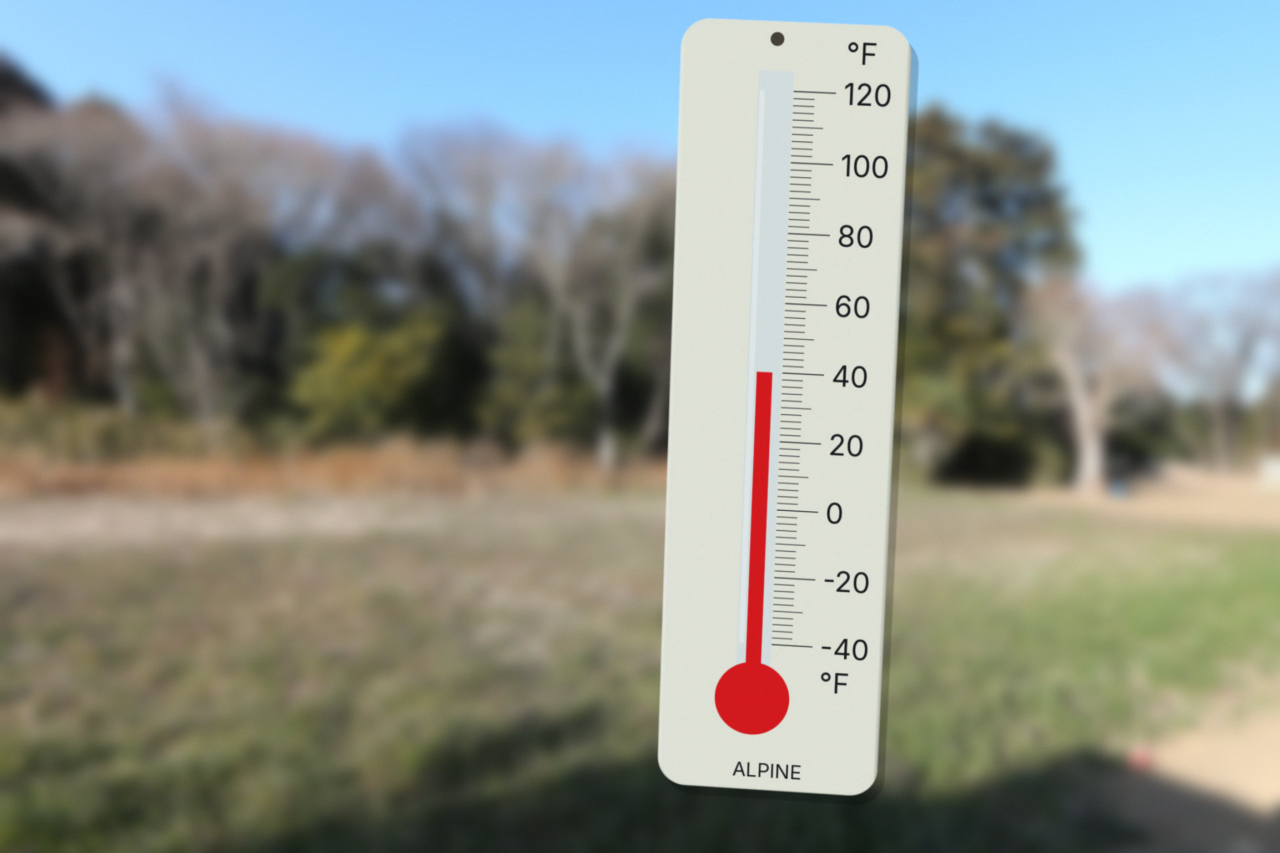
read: 40; °F
